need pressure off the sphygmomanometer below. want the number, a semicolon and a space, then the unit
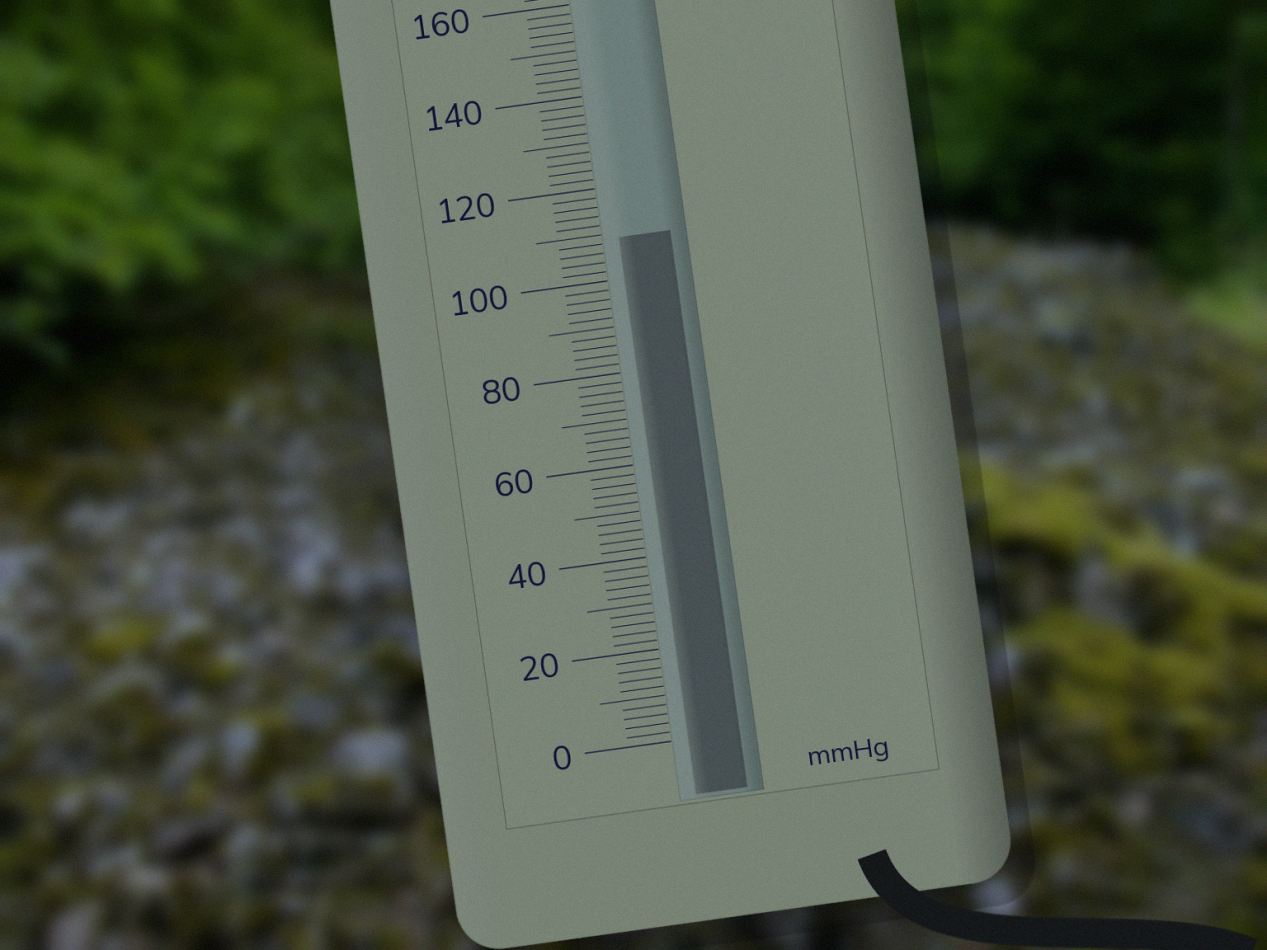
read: 109; mmHg
